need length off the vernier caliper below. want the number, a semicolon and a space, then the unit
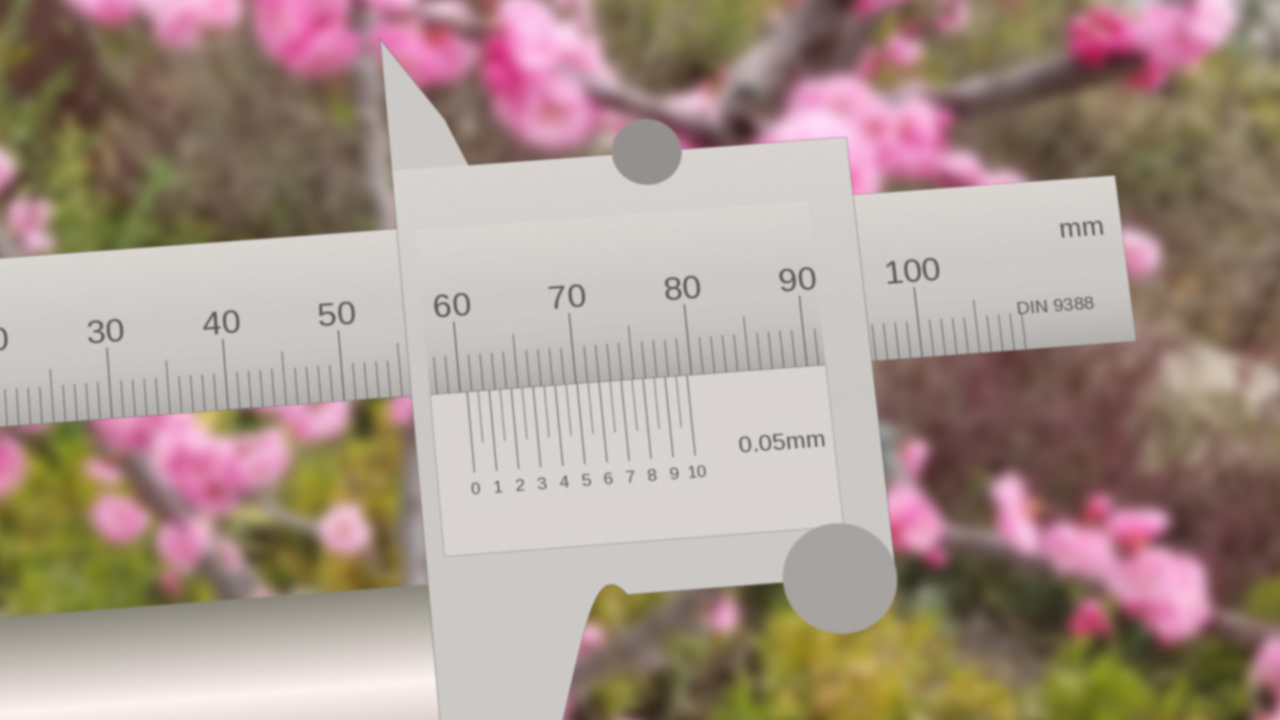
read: 60.6; mm
